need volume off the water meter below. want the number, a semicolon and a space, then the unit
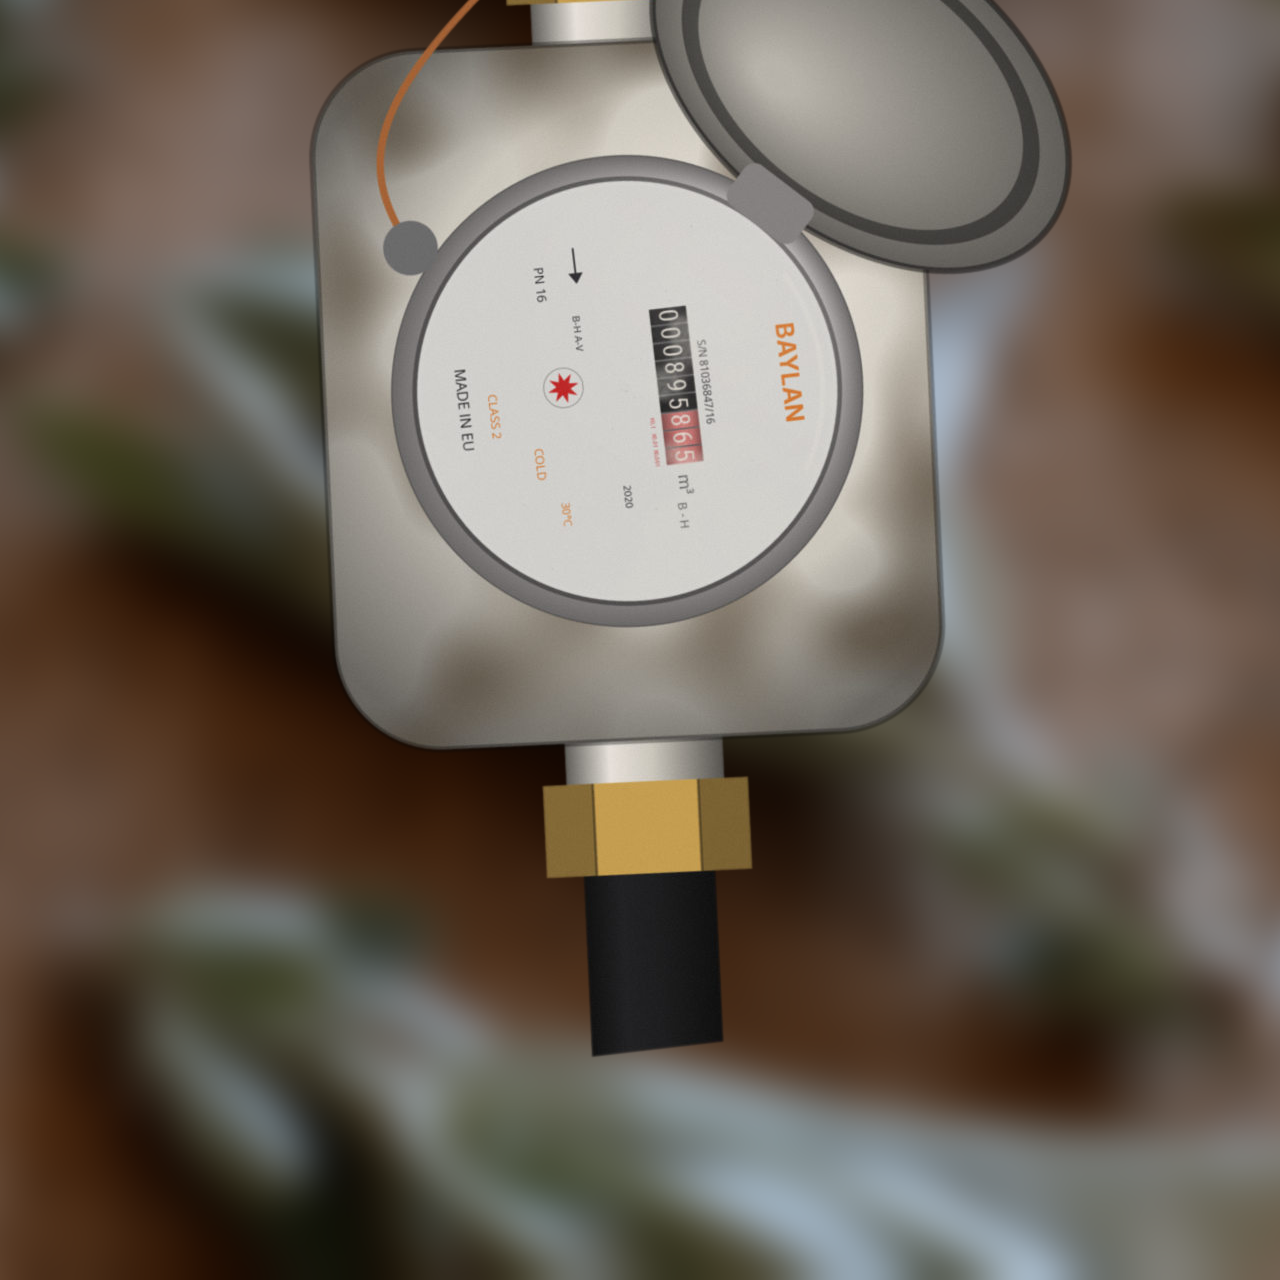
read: 895.865; m³
